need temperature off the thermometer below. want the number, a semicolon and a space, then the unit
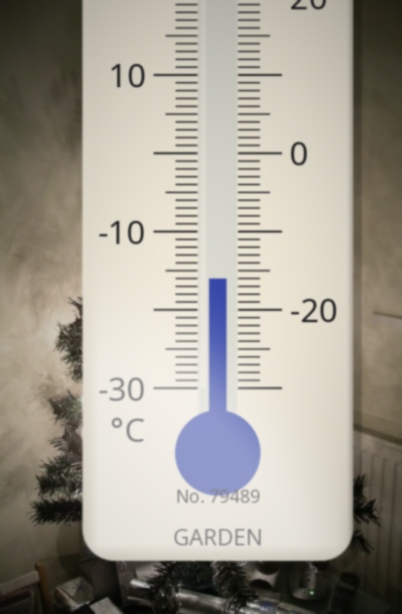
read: -16; °C
